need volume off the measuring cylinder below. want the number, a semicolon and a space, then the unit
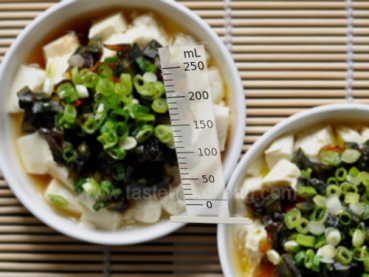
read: 10; mL
